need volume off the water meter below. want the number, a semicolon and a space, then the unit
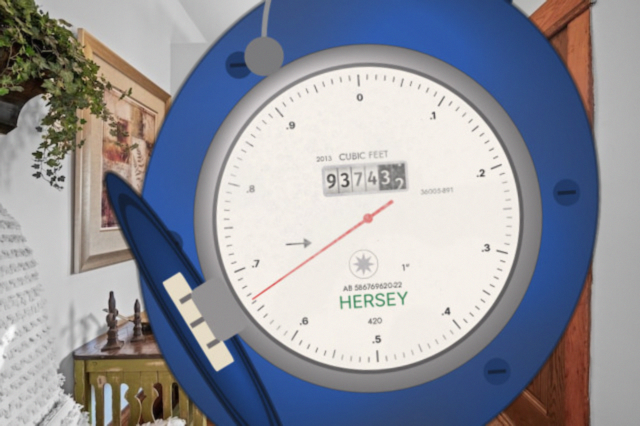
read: 937431.66; ft³
